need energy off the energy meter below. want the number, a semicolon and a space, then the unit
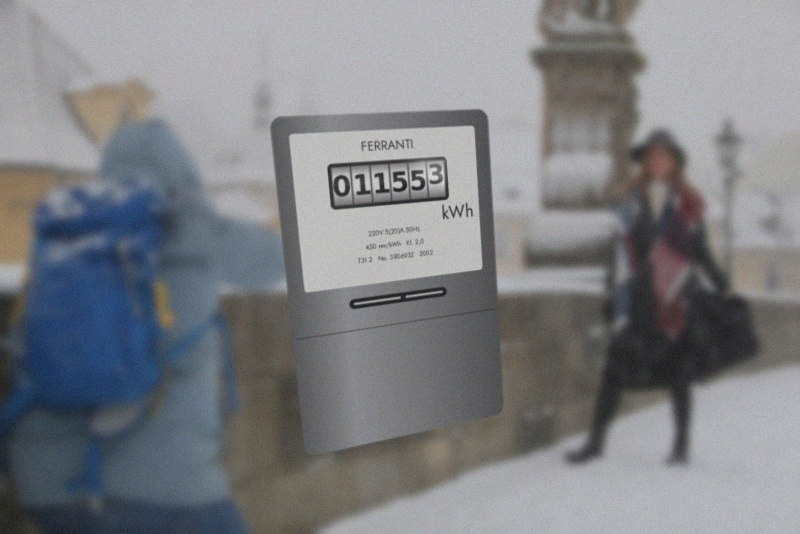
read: 11553; kWh
